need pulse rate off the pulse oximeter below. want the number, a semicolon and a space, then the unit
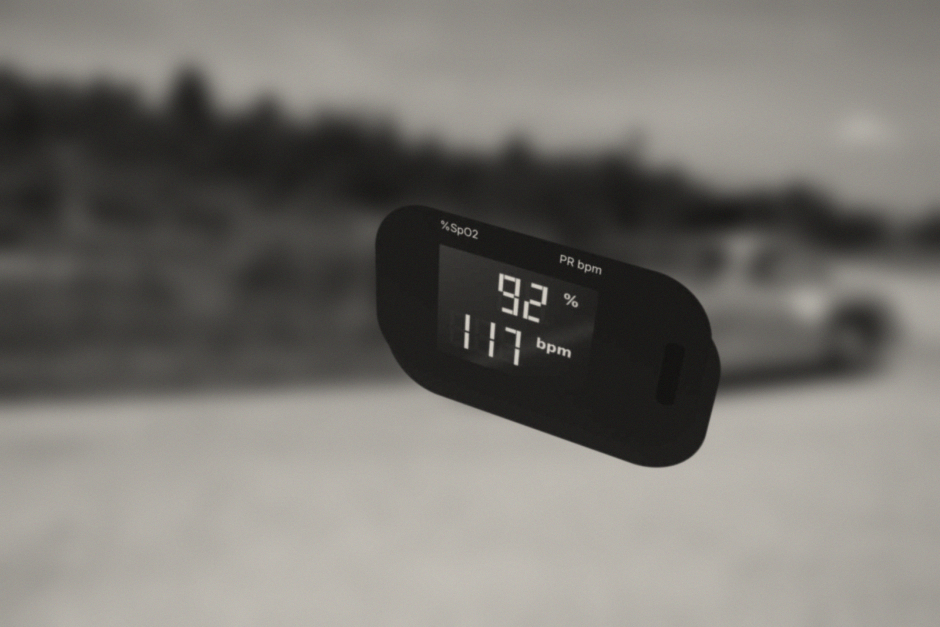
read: 117; bpm
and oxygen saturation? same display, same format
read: 92; %
